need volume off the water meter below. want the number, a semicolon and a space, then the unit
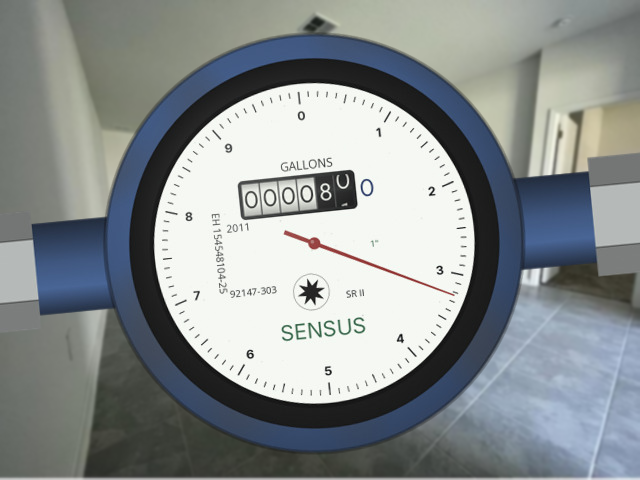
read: 803.2; gal
